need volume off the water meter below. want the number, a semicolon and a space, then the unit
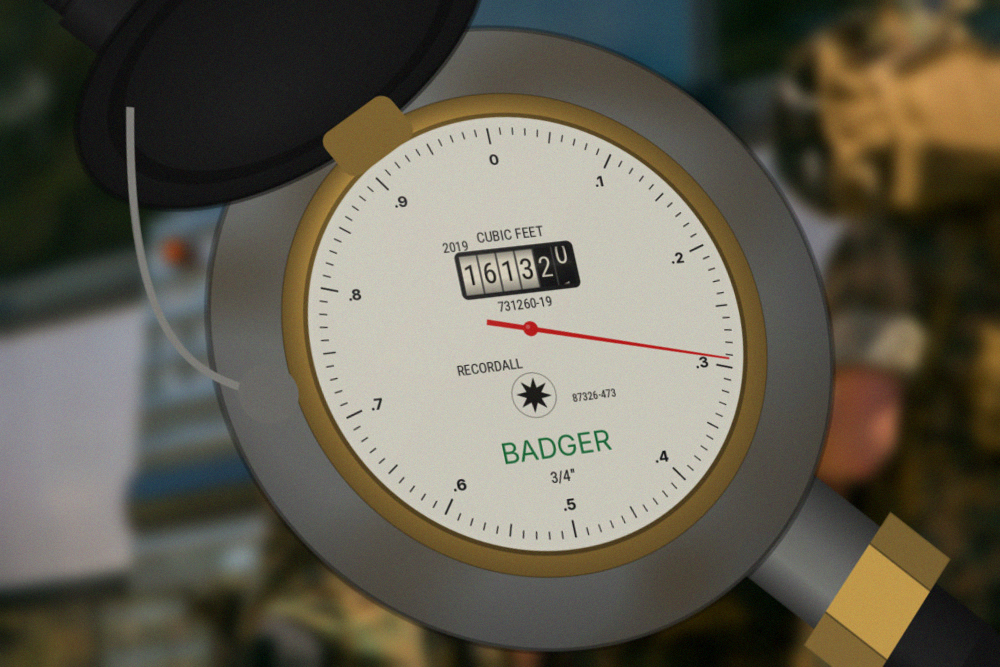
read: 161320.29; ft³
